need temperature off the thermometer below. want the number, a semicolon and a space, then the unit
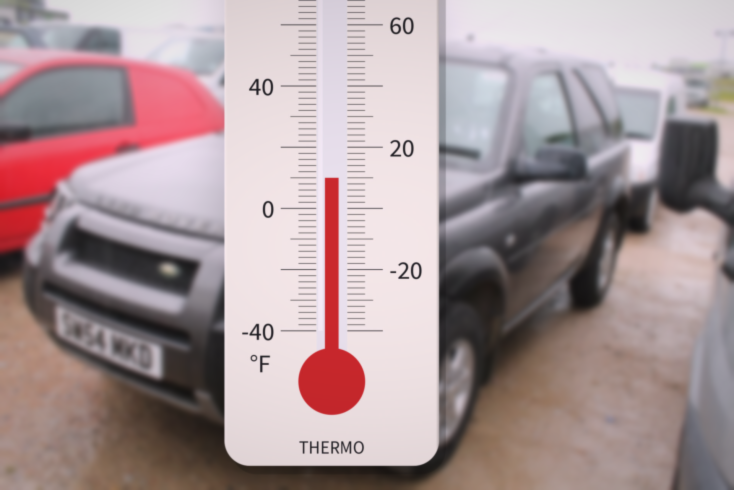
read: 10; °F
